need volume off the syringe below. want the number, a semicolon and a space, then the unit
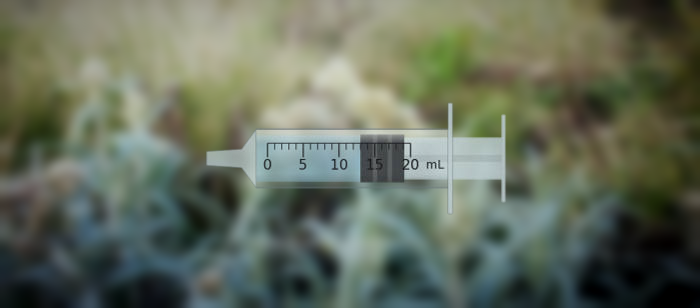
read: 13; mL
